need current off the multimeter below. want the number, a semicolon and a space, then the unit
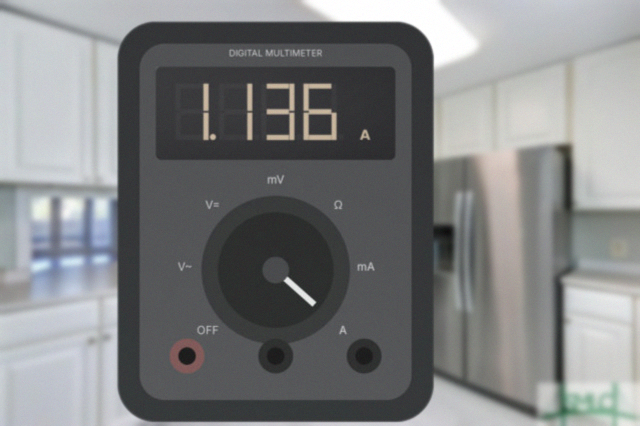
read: 1.136; A
